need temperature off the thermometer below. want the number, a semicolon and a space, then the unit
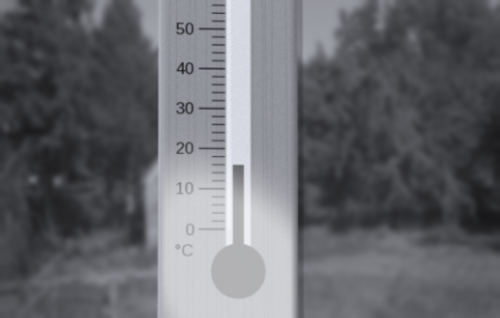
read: 16; °C
